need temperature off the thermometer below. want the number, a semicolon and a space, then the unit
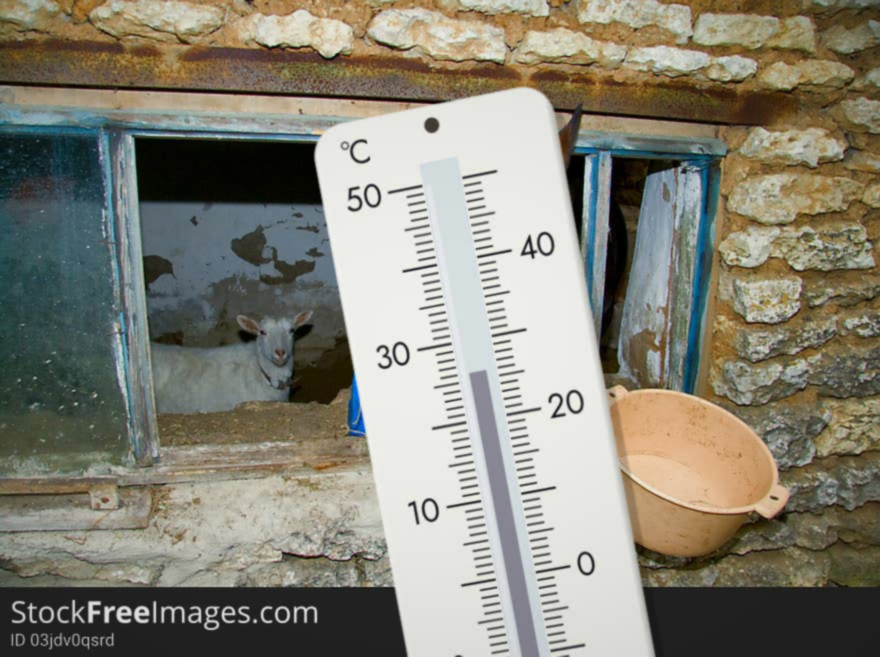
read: 26; °C
